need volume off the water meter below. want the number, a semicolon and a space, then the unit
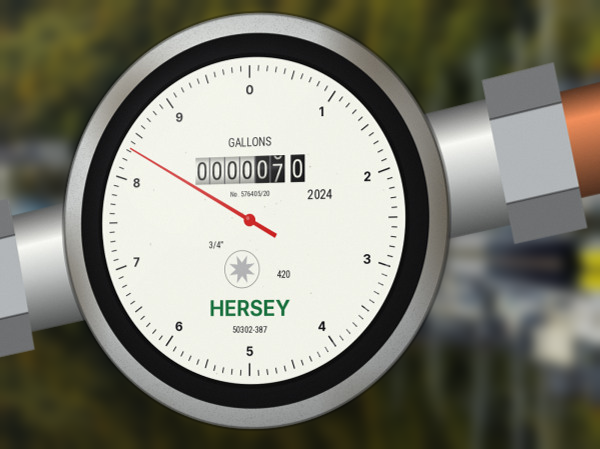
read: 68.3; gal
